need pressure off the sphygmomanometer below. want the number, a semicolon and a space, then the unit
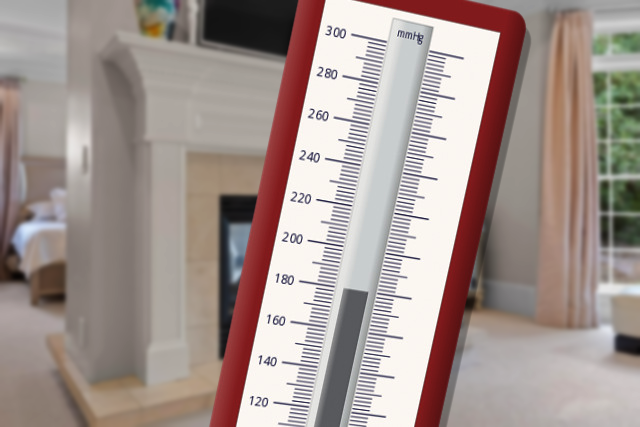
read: 180; mmHg
